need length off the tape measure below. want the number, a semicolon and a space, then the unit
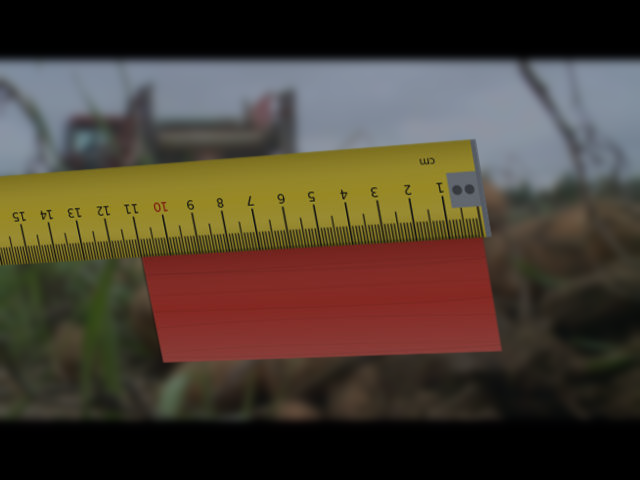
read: 11; cm
